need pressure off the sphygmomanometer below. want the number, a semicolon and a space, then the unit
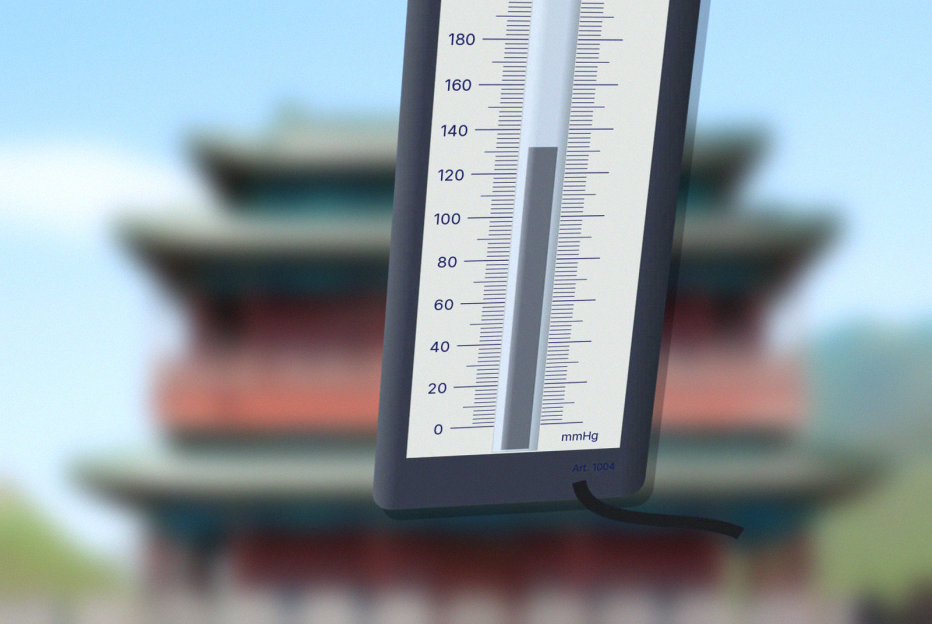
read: 132; mmHg
